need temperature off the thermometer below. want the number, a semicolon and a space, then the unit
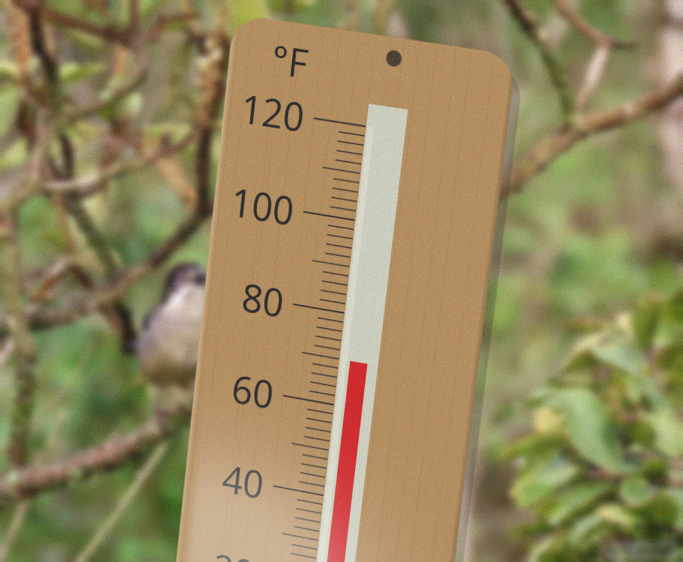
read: 70; °F
